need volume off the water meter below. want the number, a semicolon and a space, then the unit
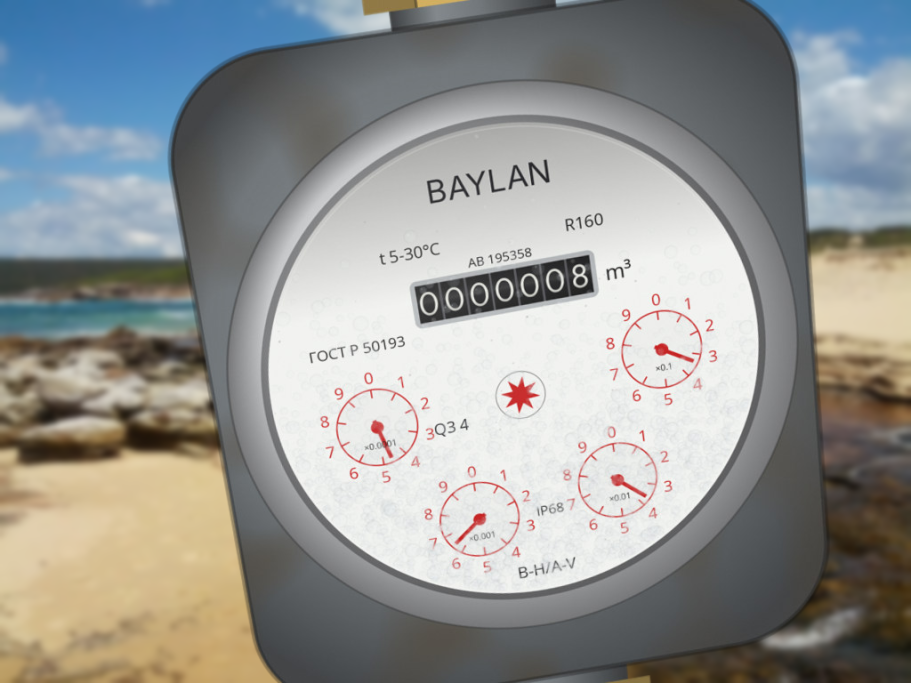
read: 8.3364; m³
